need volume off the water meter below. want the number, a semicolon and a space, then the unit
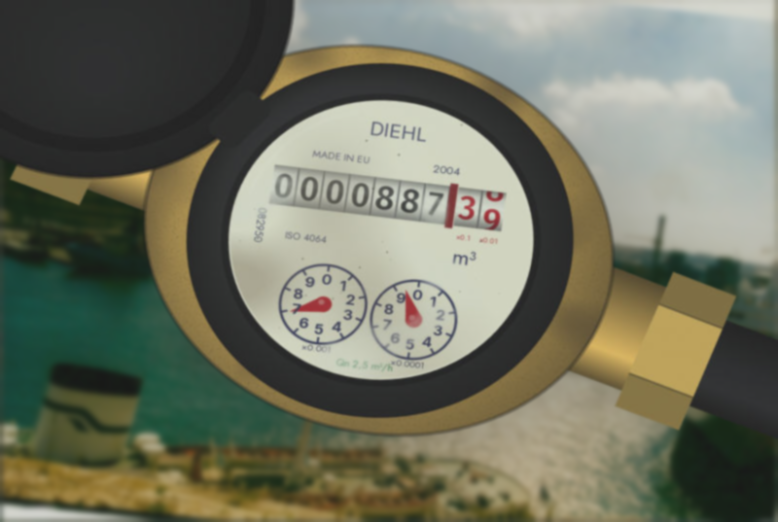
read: 887.3869; m³
